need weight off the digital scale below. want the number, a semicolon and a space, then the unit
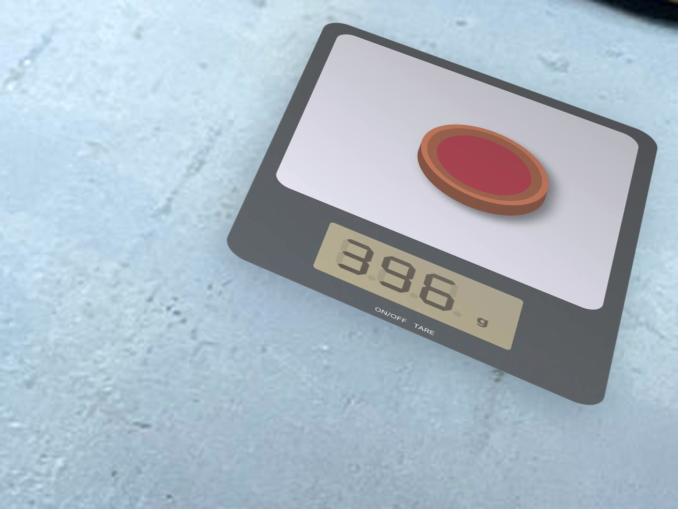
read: 396; g
